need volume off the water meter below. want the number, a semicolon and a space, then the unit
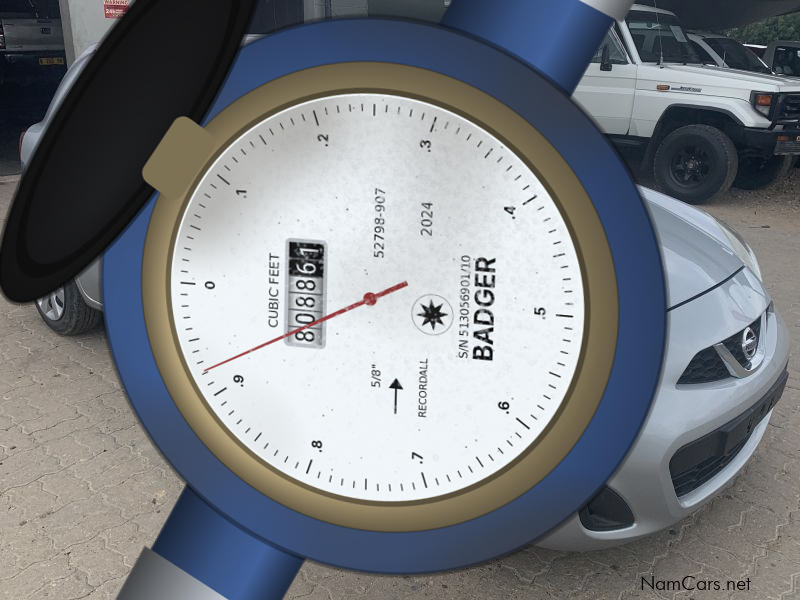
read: 808860.92; ft³
